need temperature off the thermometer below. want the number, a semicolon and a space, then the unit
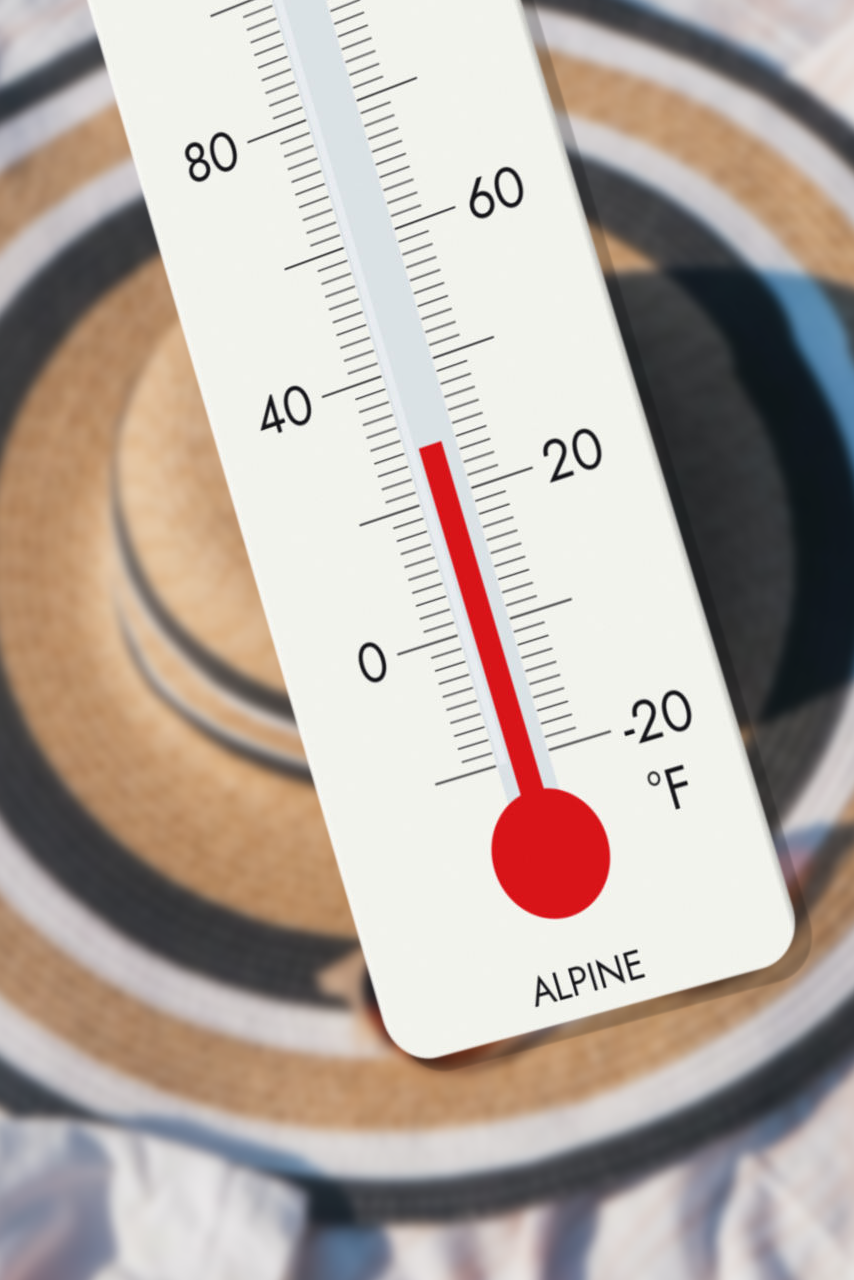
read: 28; °F
